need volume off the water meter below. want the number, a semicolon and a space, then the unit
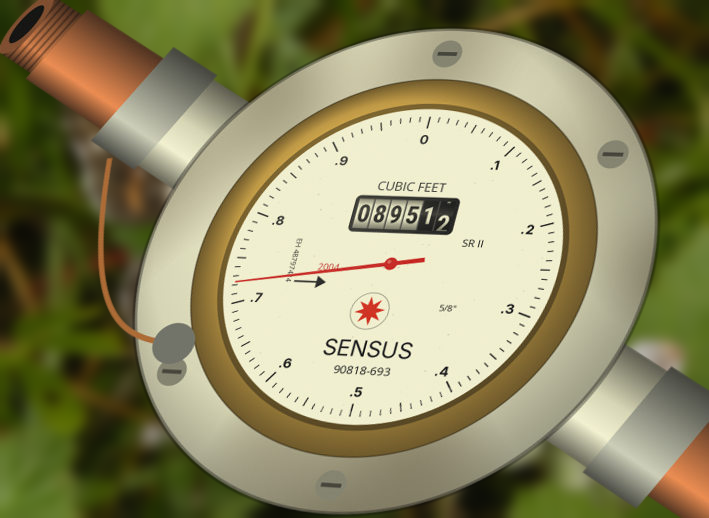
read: 89511.72; ft³
